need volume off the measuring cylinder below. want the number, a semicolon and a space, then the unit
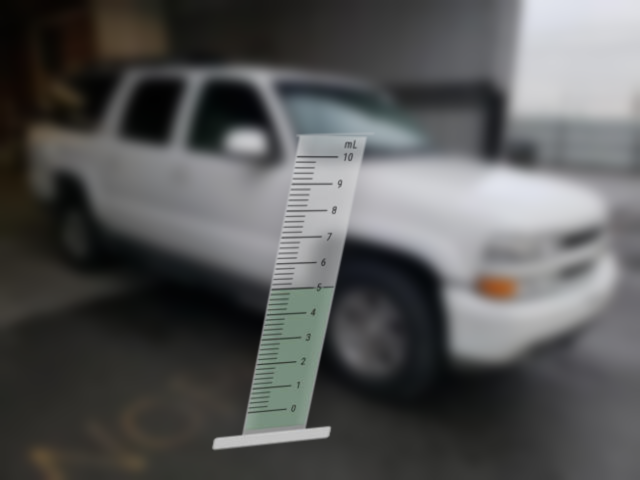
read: 5; mL
